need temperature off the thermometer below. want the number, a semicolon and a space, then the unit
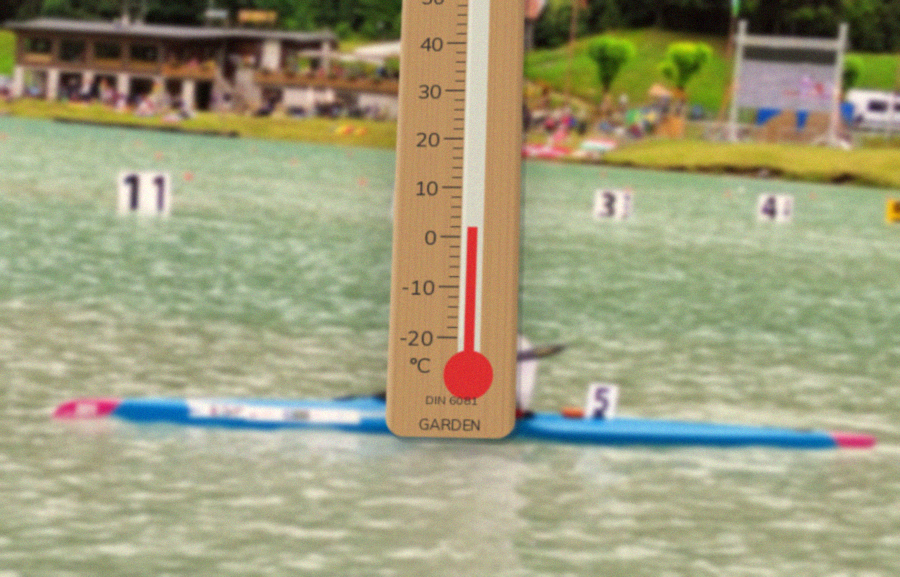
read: 2; °C
